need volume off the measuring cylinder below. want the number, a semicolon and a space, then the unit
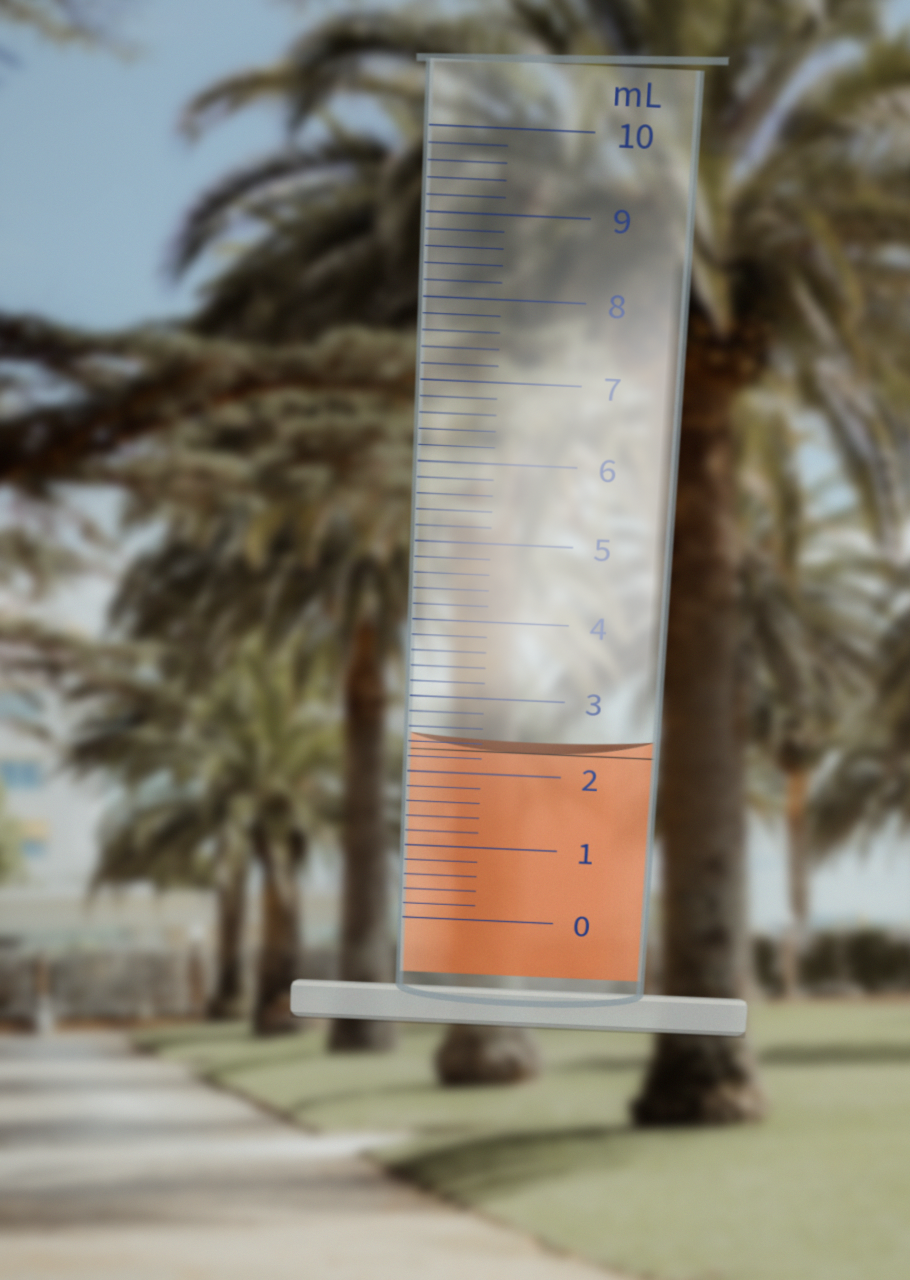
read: 2.3; mL
